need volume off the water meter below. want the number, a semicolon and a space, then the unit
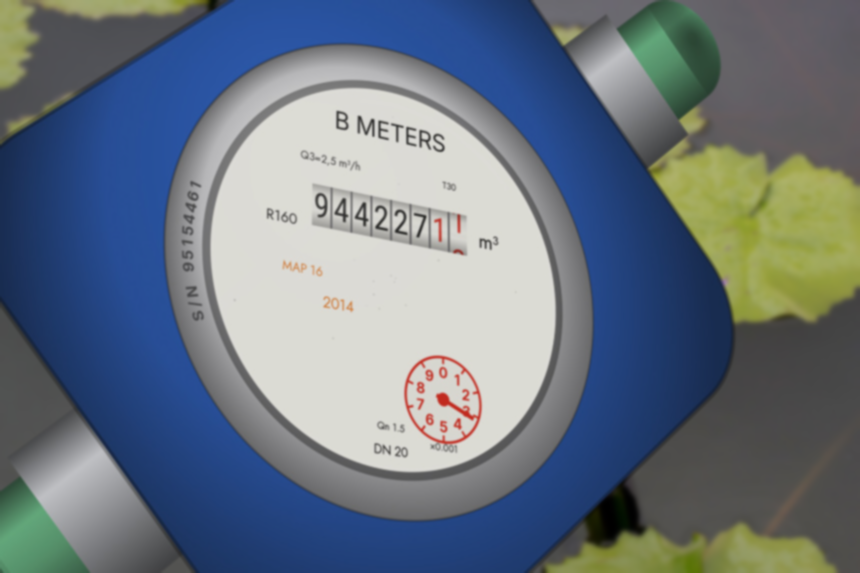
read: 944227.113; m³
